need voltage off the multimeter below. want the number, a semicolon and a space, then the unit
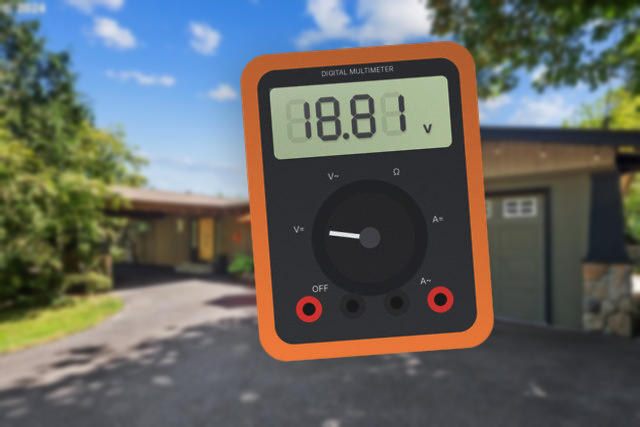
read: 18.81; V
